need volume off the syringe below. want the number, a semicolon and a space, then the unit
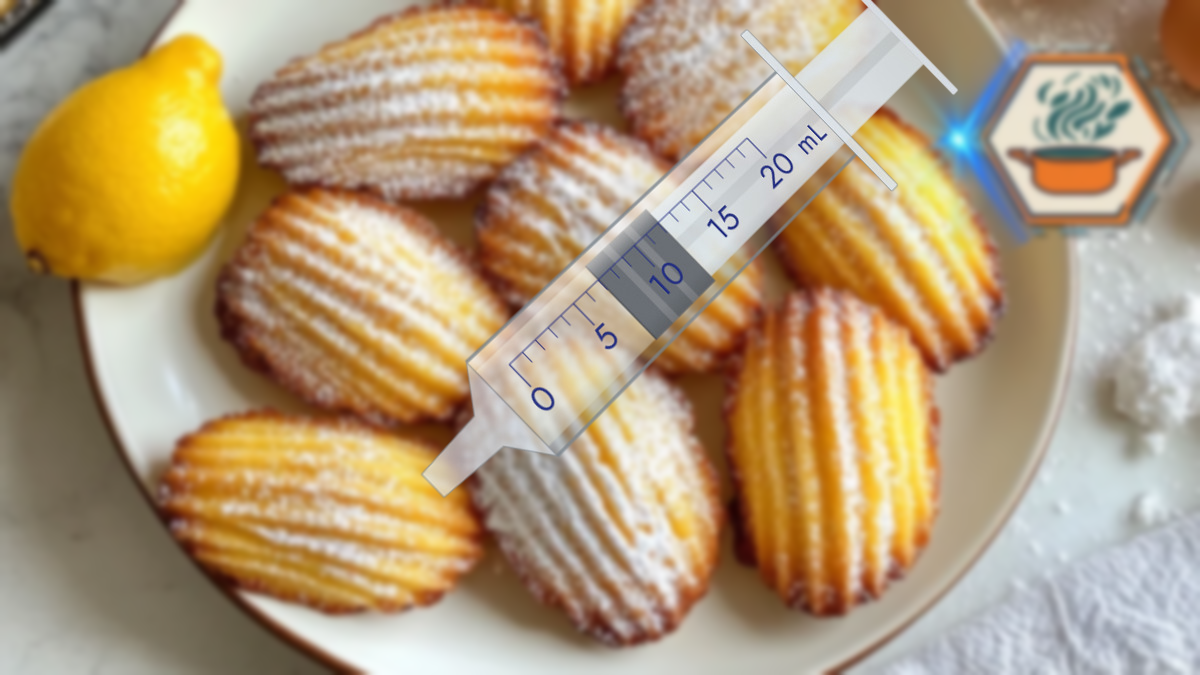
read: 7; mL
